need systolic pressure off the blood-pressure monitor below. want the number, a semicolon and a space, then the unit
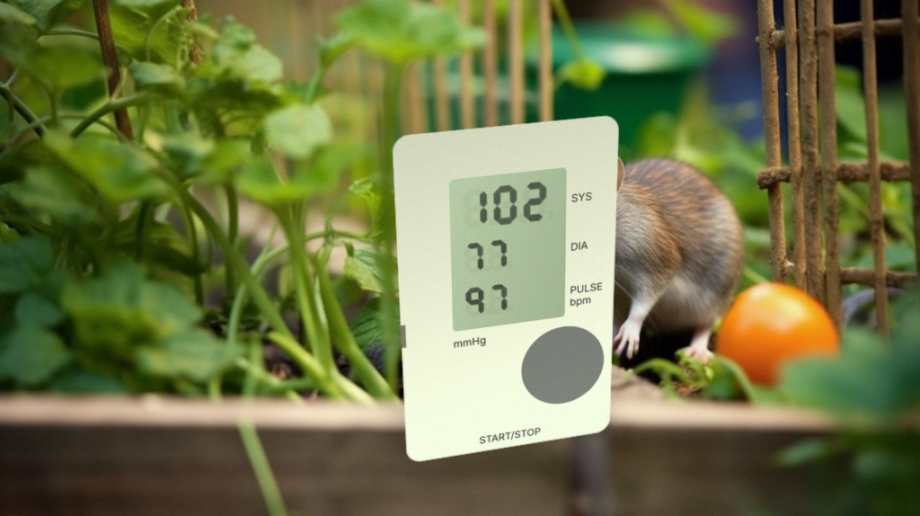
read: 102; mmHg
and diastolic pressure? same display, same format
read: 77; mmHg
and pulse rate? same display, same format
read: 97; bpm
